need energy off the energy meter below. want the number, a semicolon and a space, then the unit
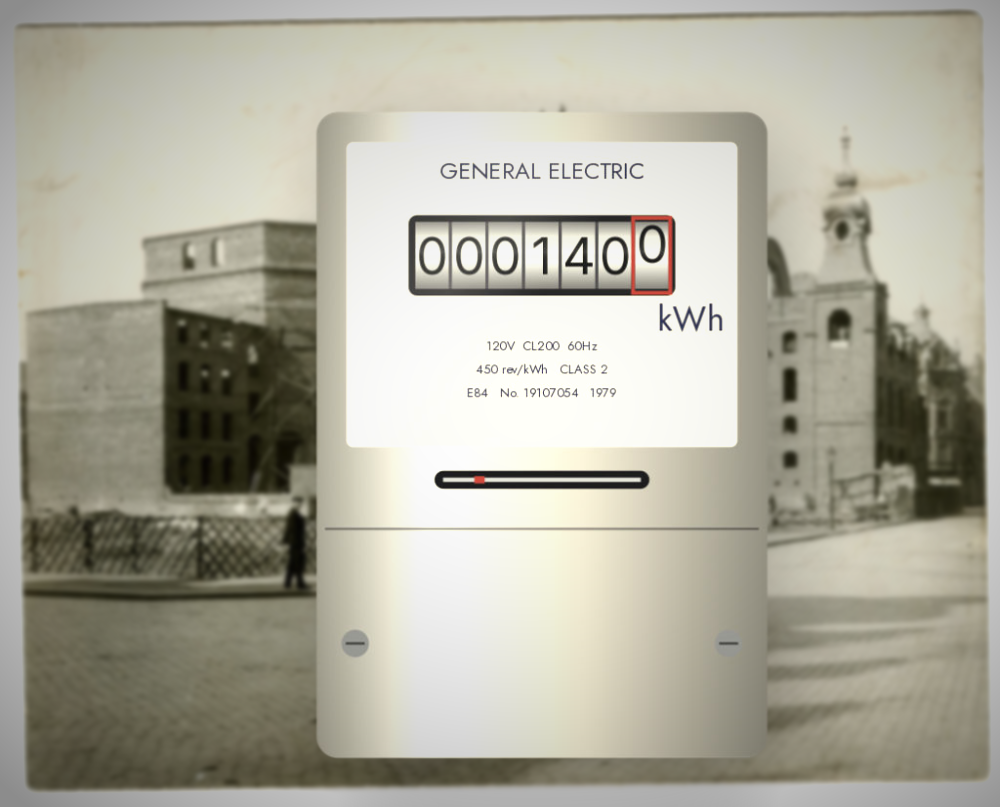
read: 140.0; kWh
